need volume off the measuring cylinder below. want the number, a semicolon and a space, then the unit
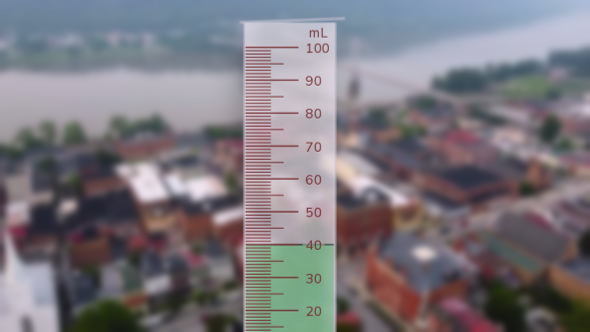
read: 40; mL
